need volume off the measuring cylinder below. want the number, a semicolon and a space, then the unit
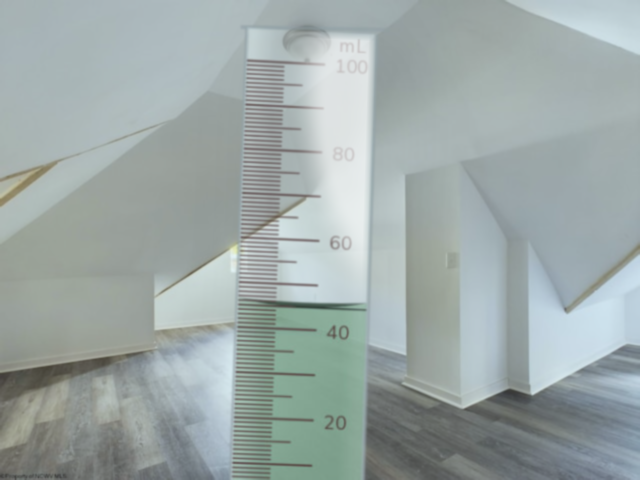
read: 45; mL
